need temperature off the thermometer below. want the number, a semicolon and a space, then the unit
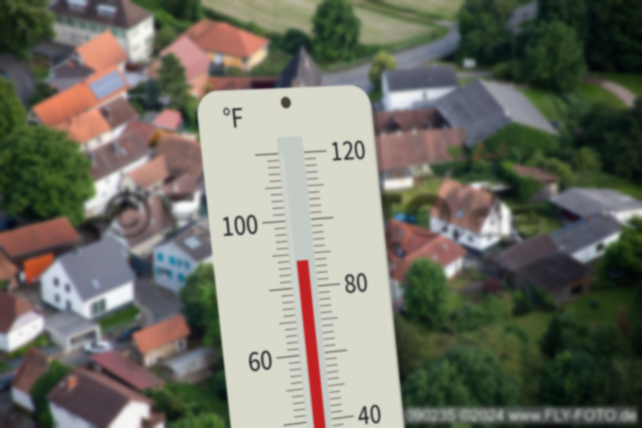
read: 88; °F
